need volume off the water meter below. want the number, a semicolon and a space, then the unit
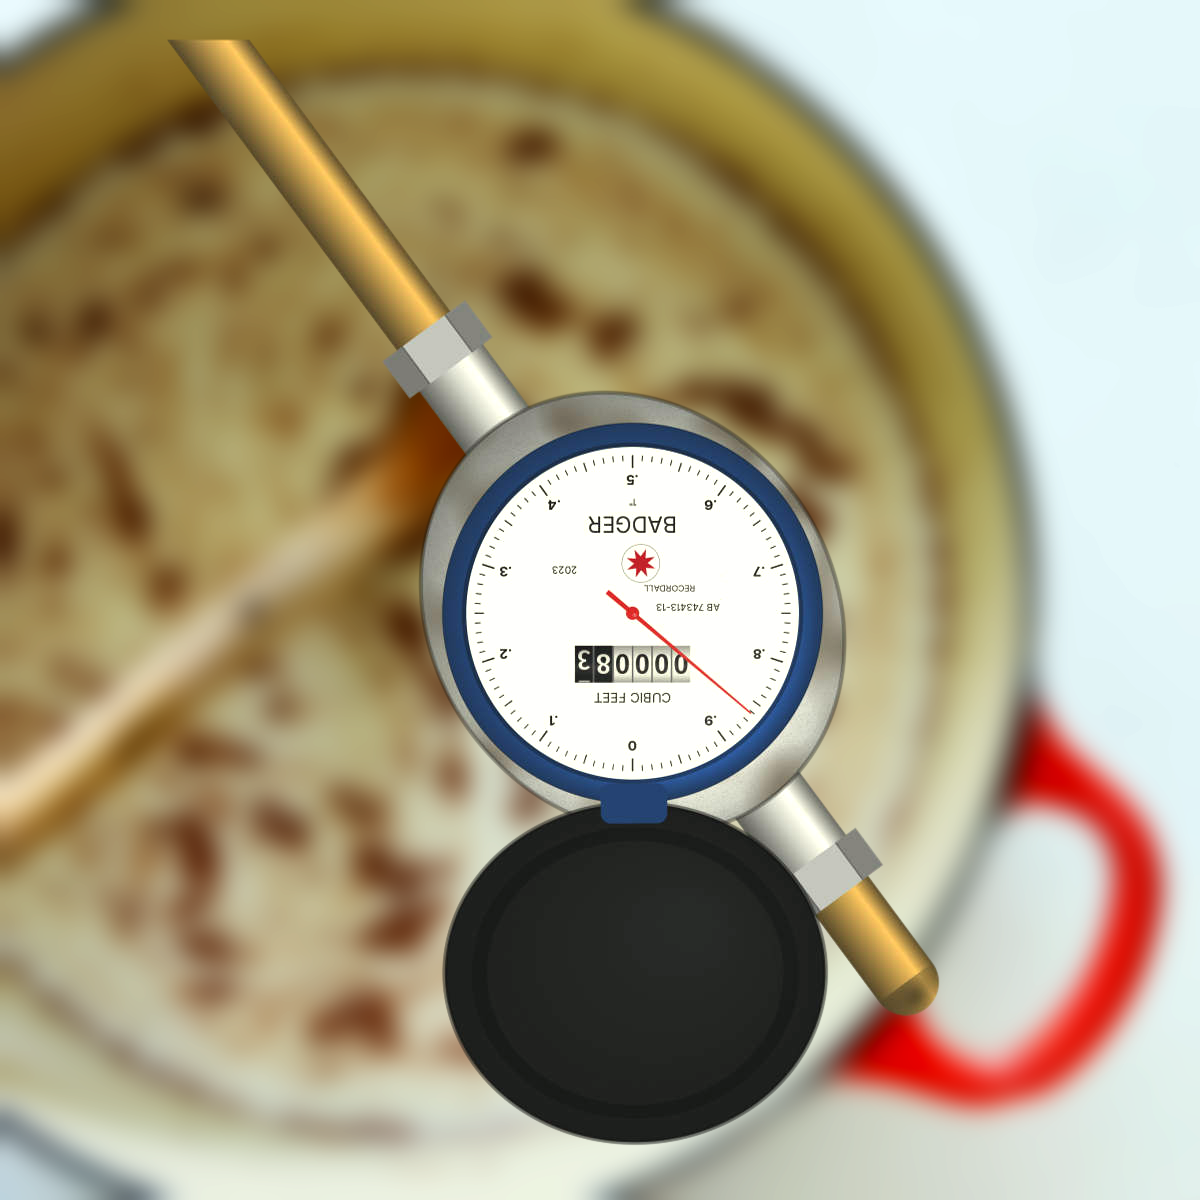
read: 82.86; ft³
